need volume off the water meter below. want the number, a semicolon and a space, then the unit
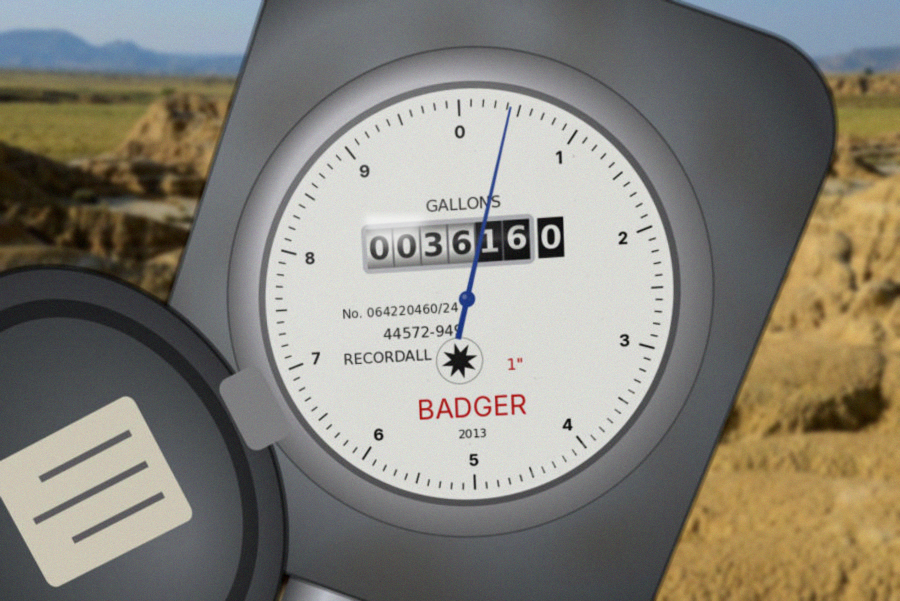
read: 36160.4; gal
